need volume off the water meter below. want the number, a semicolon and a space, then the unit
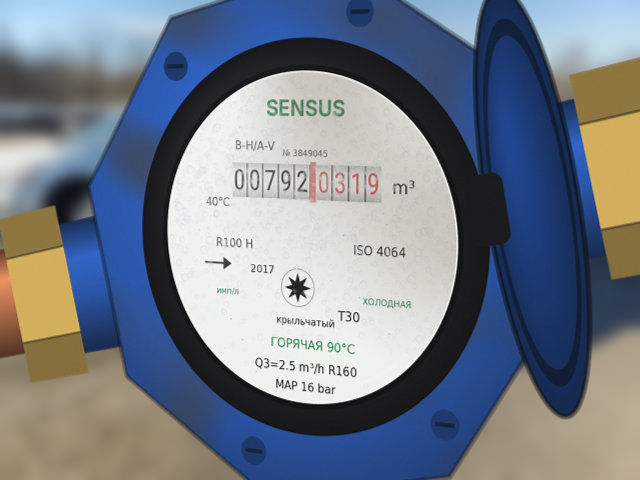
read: 792.0319; m³
